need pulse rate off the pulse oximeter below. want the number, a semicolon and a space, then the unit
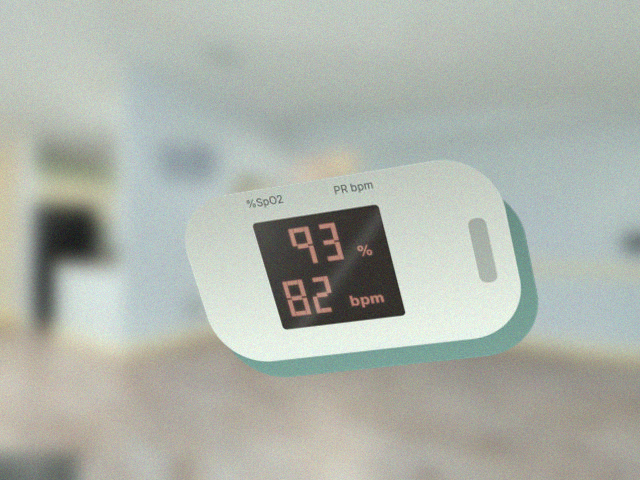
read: 82; bpm
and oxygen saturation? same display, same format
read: 93; %
